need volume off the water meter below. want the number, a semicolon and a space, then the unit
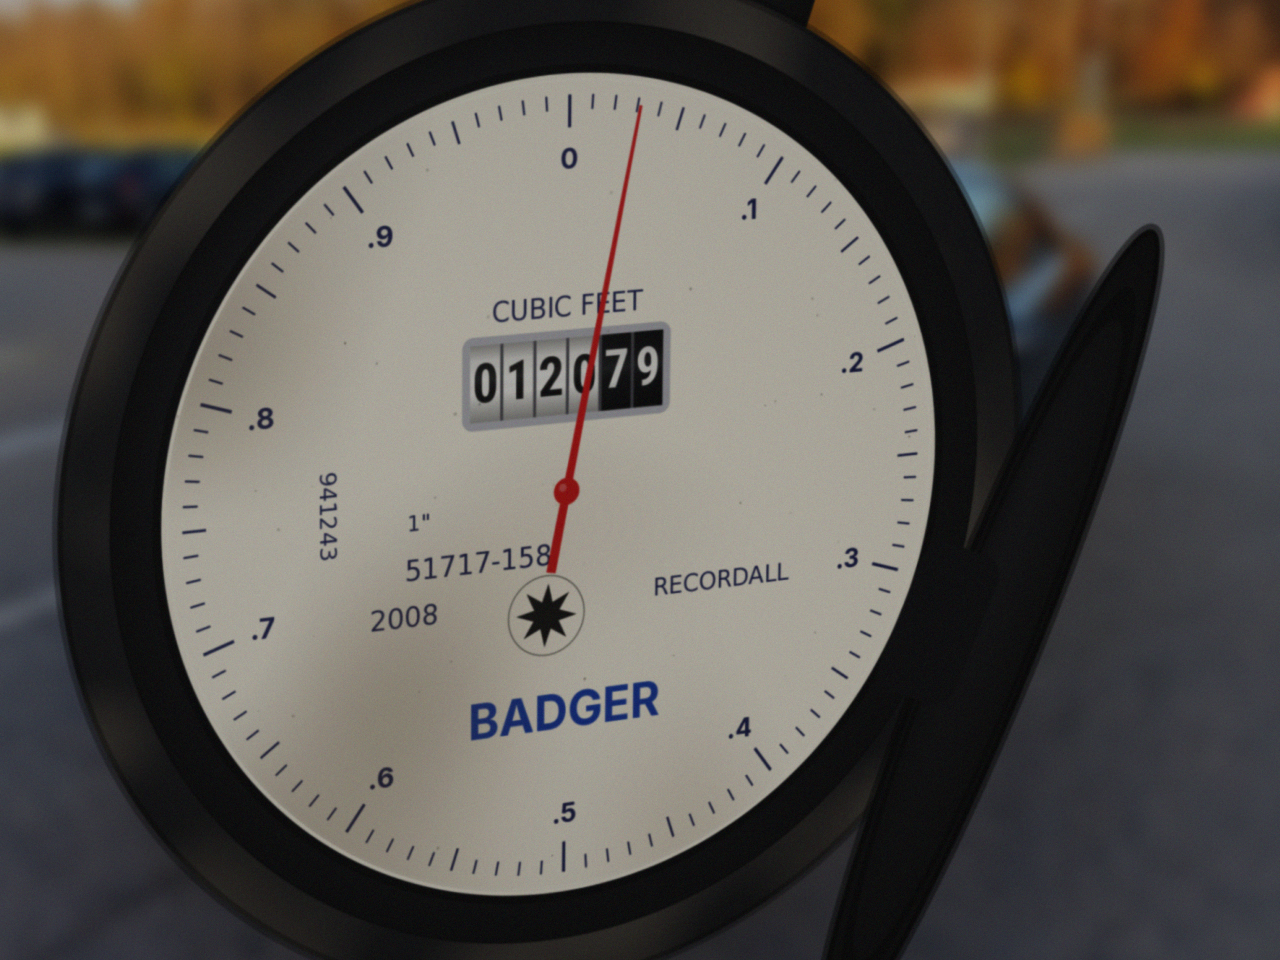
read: 12079.03; ft³
